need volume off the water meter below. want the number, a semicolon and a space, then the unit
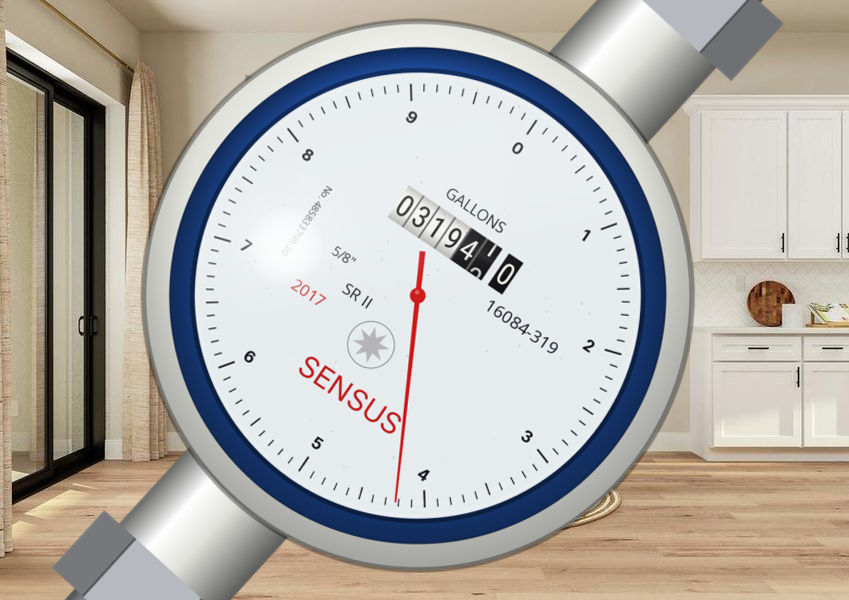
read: 319414.2; gal
